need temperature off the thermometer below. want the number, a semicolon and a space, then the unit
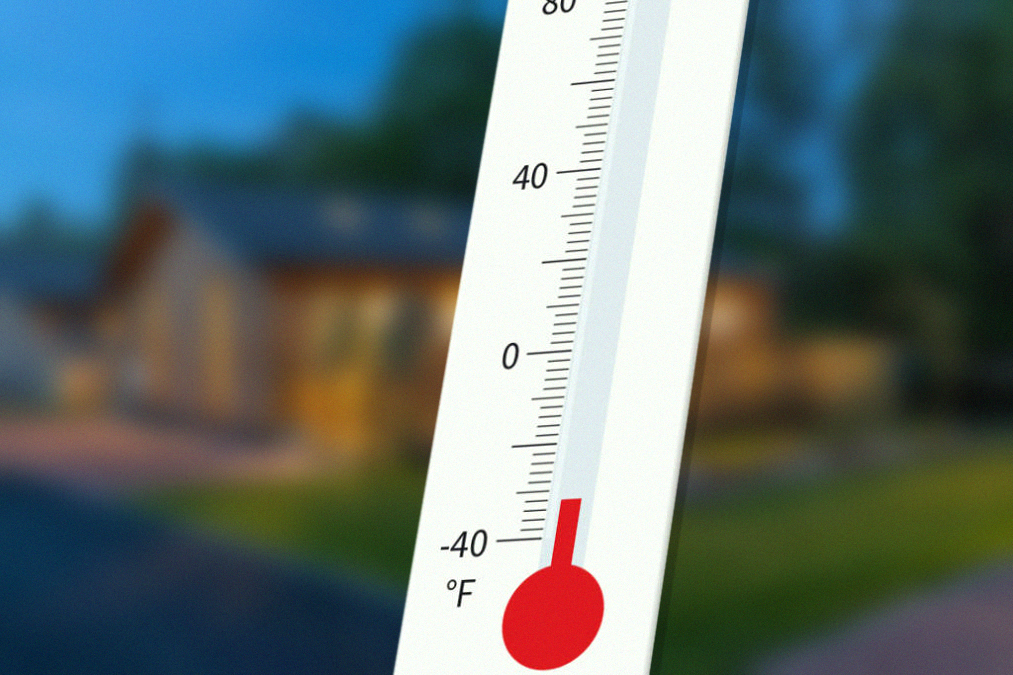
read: -32; °F
